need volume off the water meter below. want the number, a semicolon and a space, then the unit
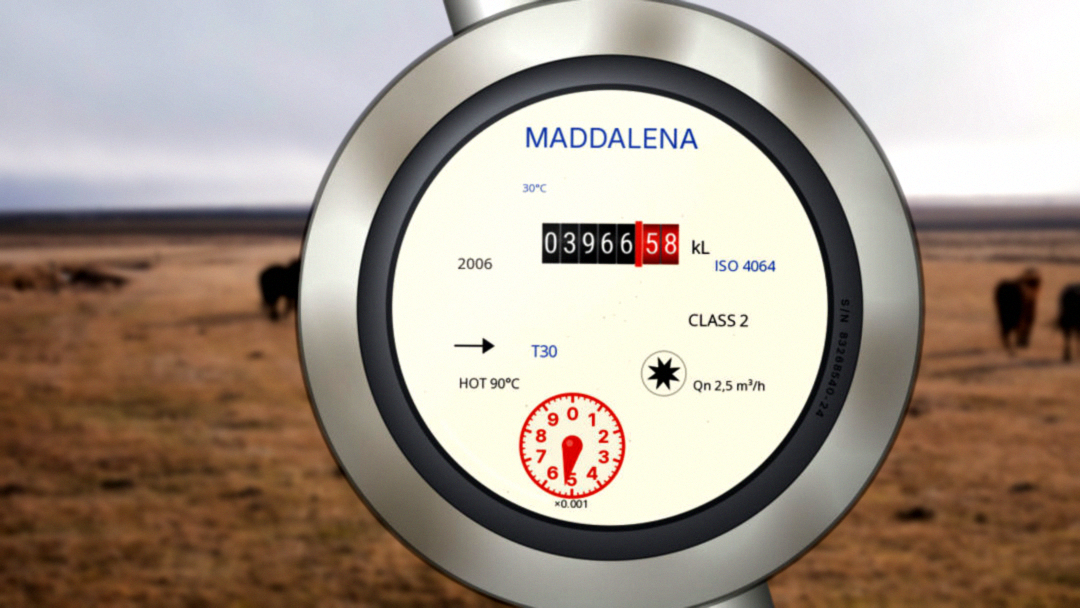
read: 3966.585; kL
